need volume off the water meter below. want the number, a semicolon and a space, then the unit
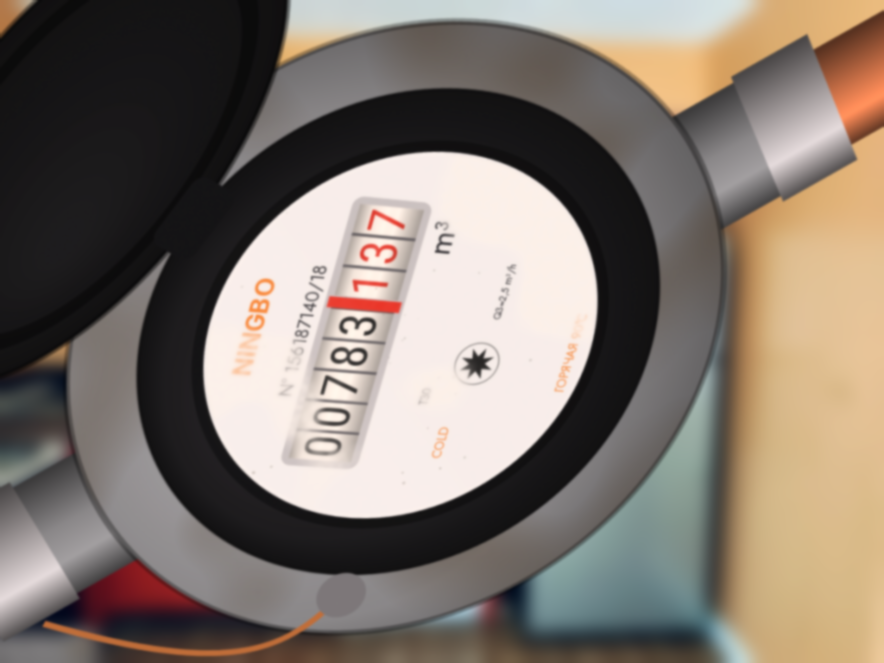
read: 783.137; m³
